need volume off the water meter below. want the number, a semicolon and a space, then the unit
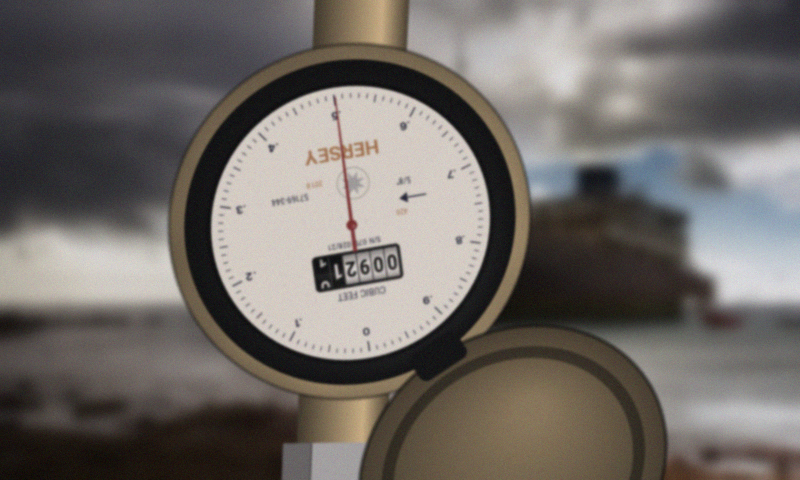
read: 9210.50; ft³
